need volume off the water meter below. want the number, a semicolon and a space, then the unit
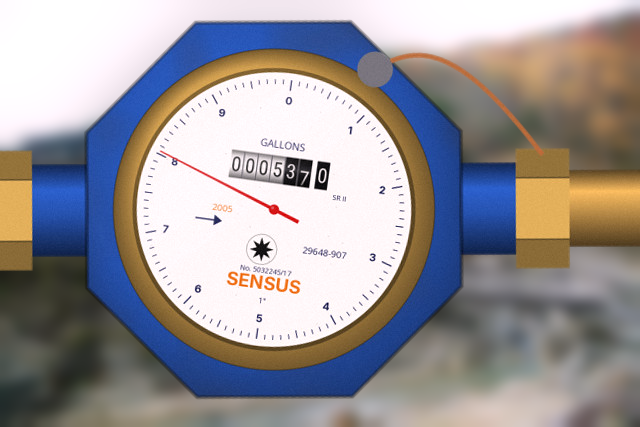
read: 5368.0; gal
